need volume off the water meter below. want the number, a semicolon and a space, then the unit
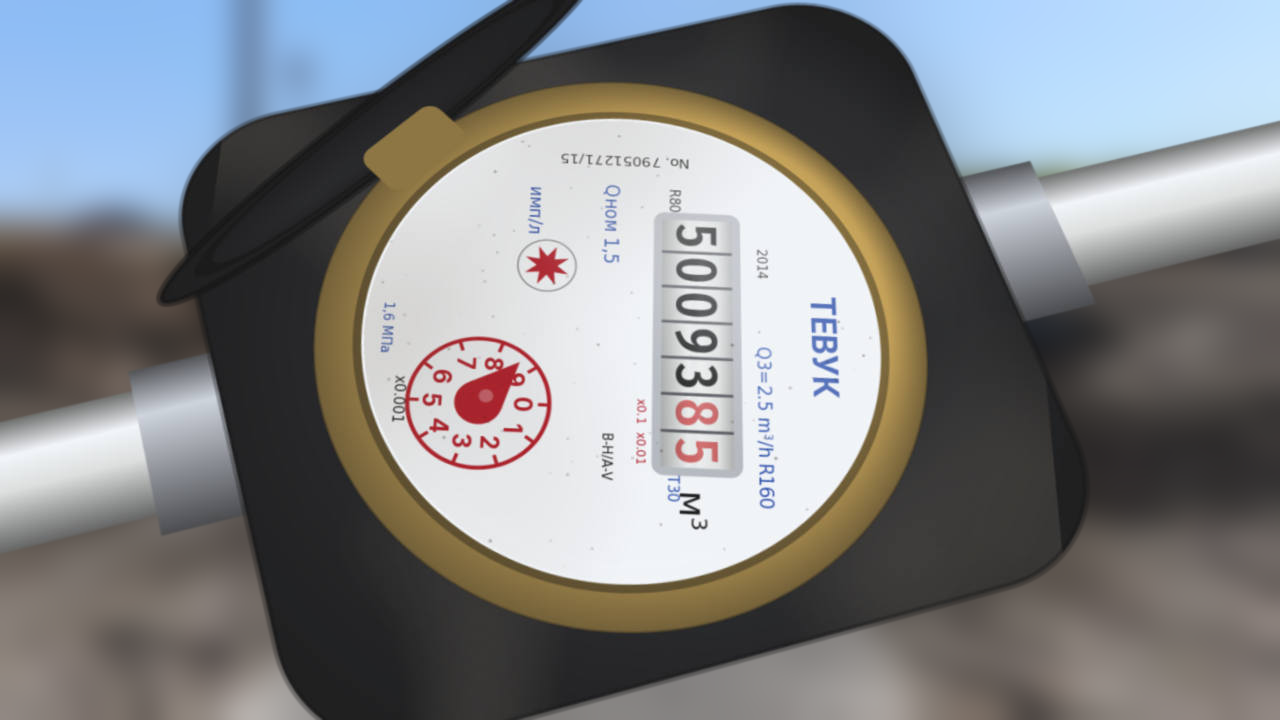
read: 50093.858; m³
